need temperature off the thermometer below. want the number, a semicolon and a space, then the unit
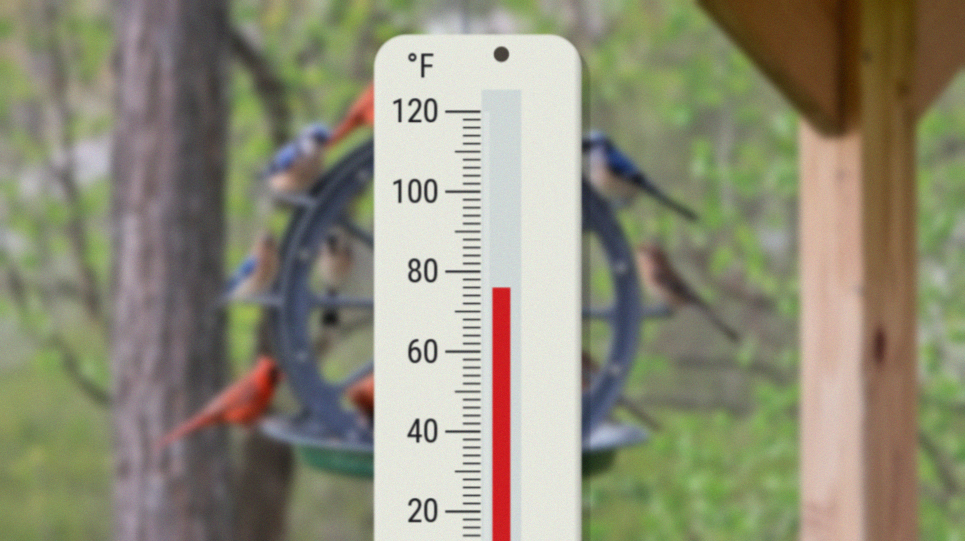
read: 76; °F
